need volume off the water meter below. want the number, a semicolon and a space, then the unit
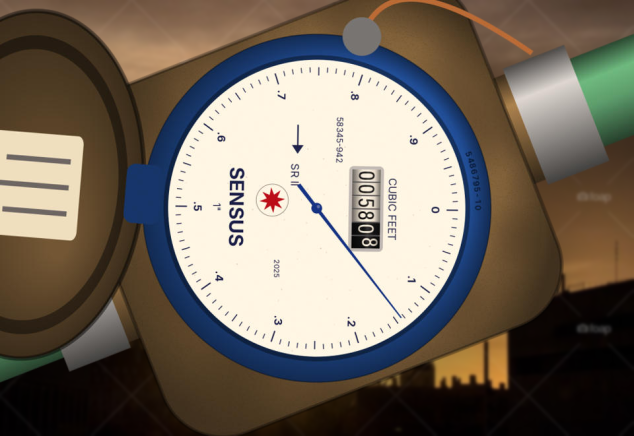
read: 5808.14; ft³
